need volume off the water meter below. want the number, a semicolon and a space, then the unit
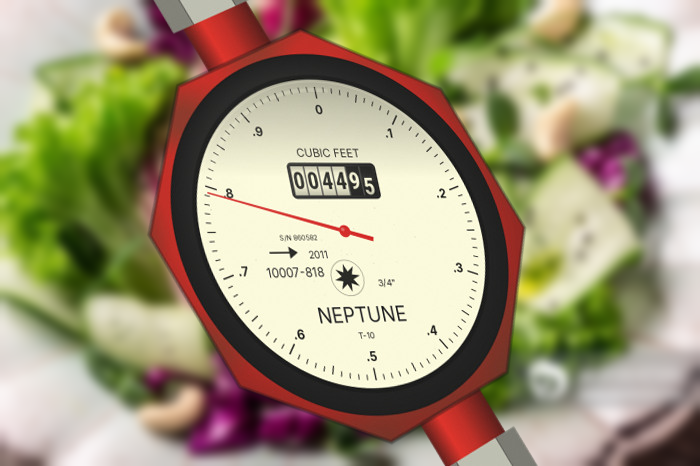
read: 4494.79; ft³
